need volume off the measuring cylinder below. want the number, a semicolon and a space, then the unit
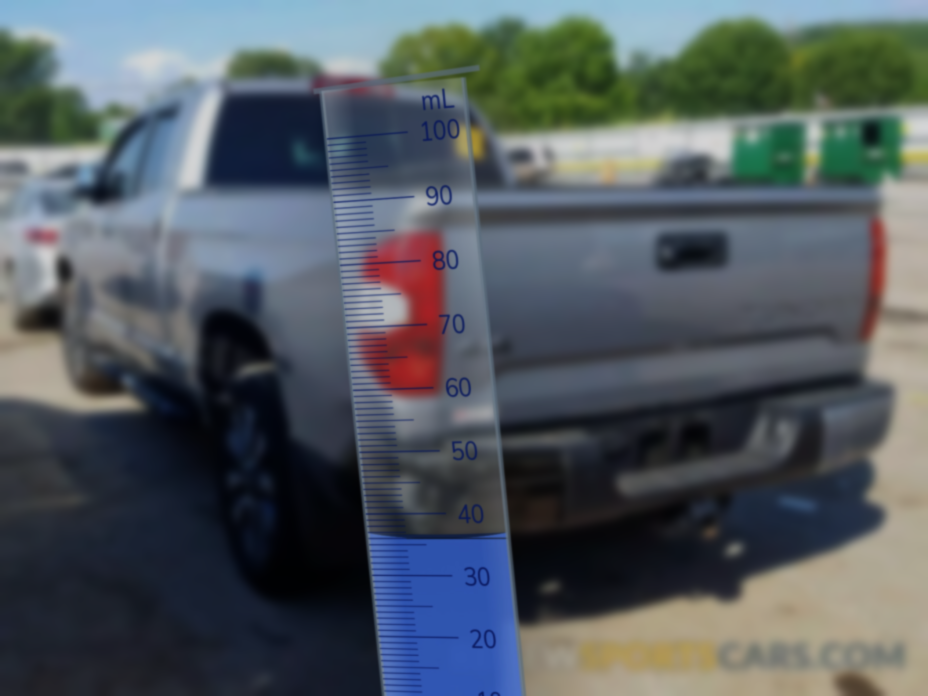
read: 36; mL
